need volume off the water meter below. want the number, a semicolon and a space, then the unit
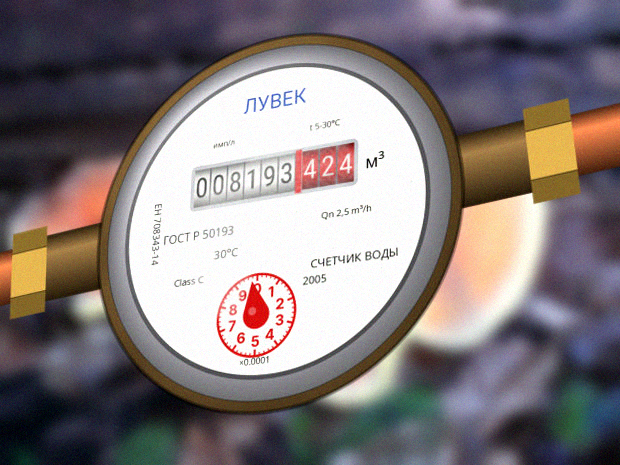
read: 8193.4239; m³
